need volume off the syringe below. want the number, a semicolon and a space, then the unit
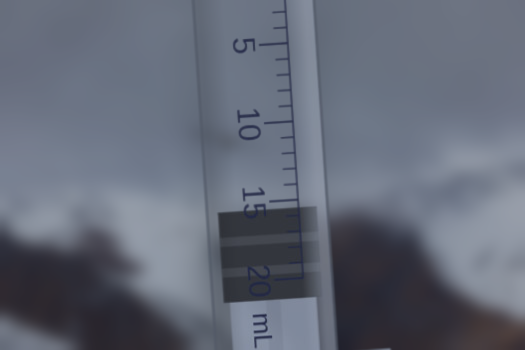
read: 15.5; mL
